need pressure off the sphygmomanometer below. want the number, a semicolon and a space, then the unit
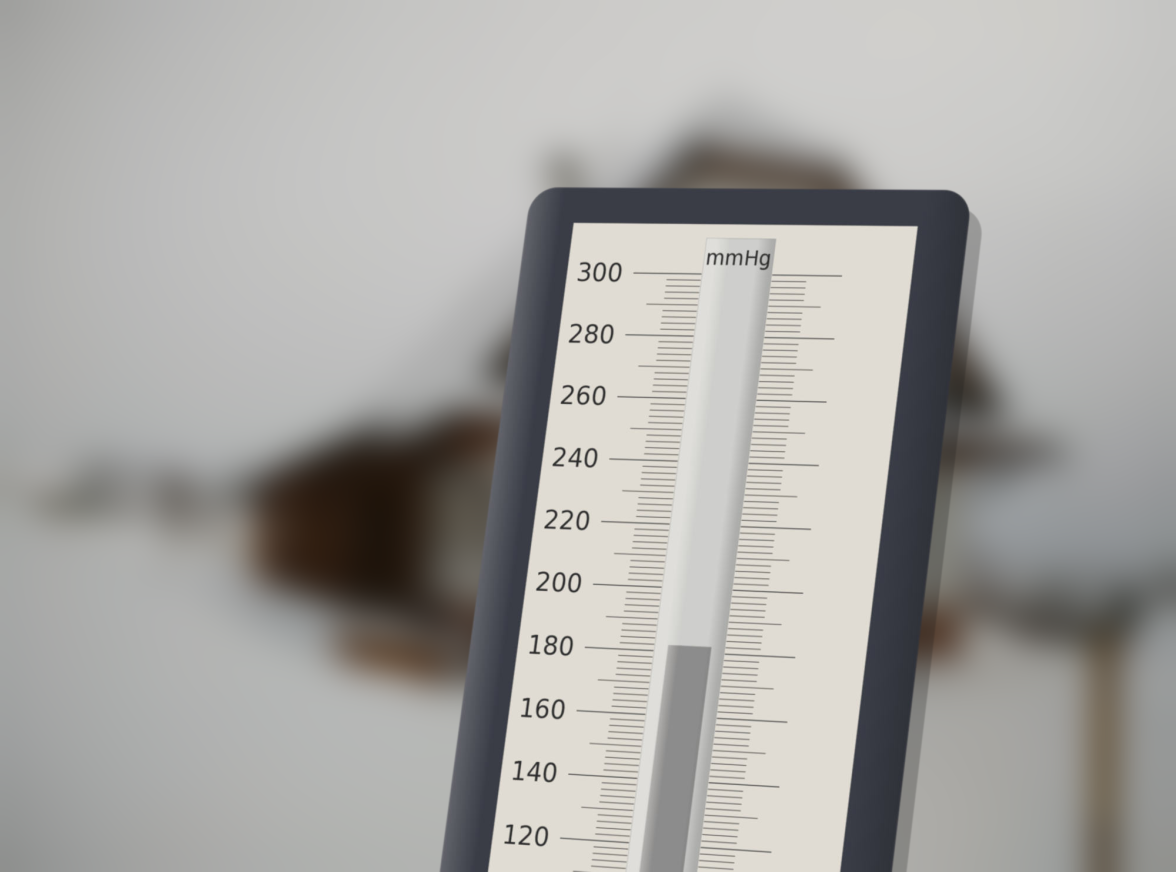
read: 182; mmHg
